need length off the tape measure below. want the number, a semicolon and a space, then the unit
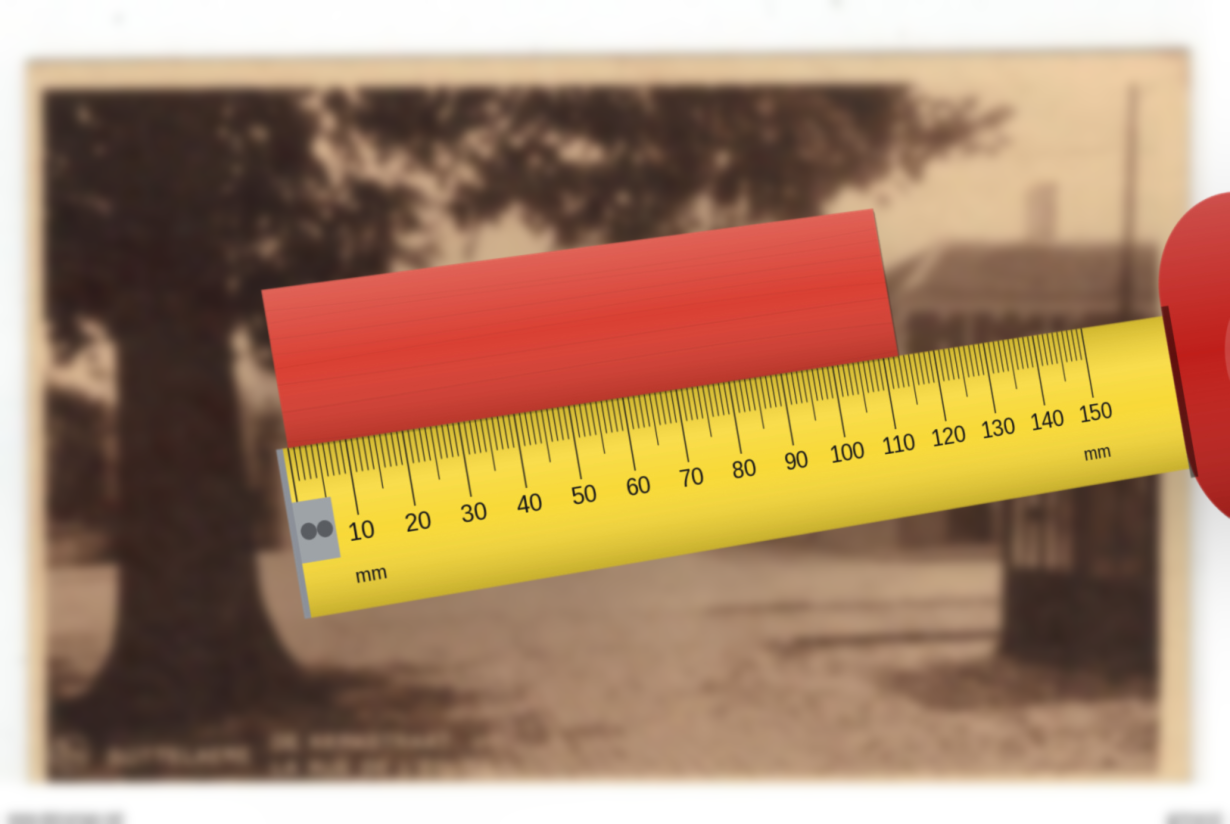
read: 113; mm
